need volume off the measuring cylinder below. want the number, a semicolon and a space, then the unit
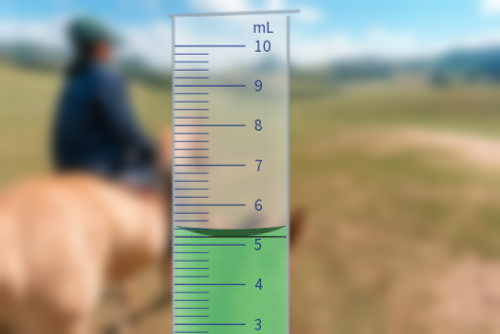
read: 5.2; mL
